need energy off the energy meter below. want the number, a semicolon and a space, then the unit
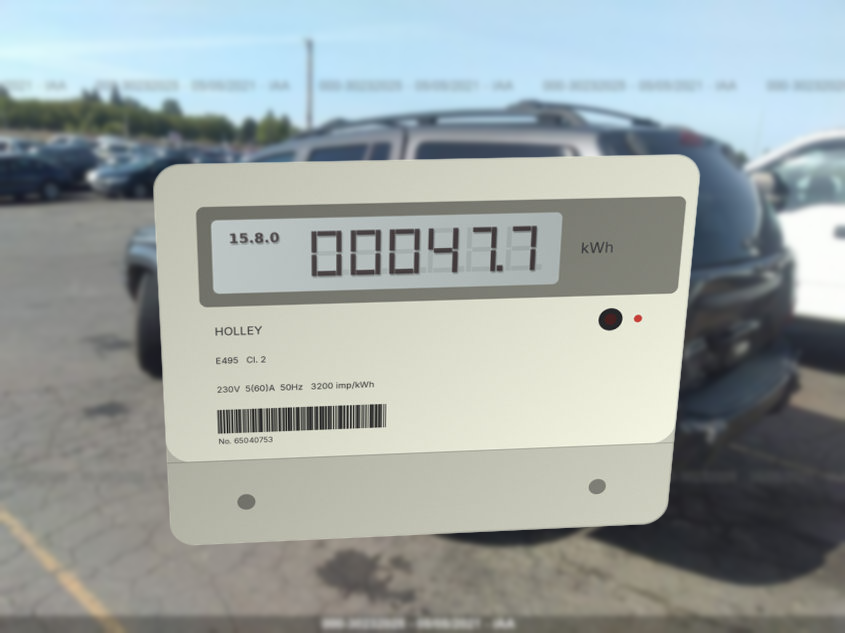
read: 47.7; kWh
